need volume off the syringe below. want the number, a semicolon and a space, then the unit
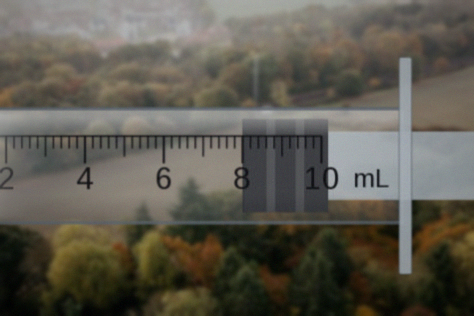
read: 8; mL
